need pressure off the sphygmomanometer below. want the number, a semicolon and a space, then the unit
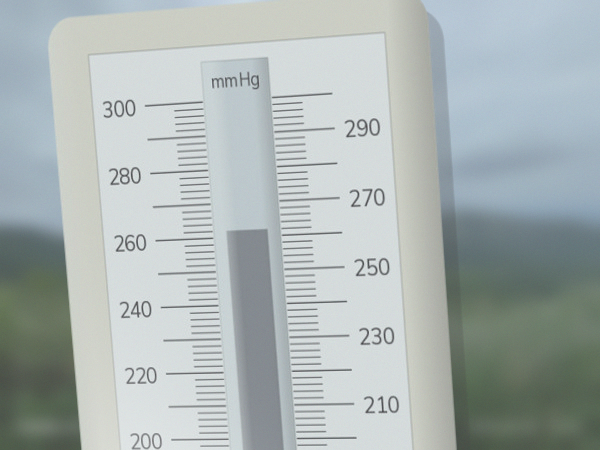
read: 262; mmHg
